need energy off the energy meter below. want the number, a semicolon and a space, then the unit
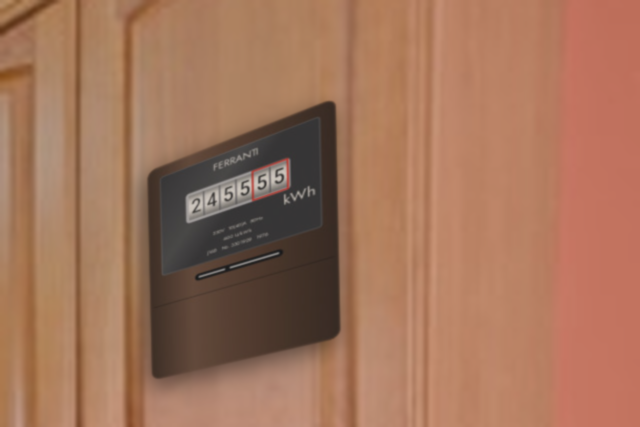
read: 2455.55; kWh
